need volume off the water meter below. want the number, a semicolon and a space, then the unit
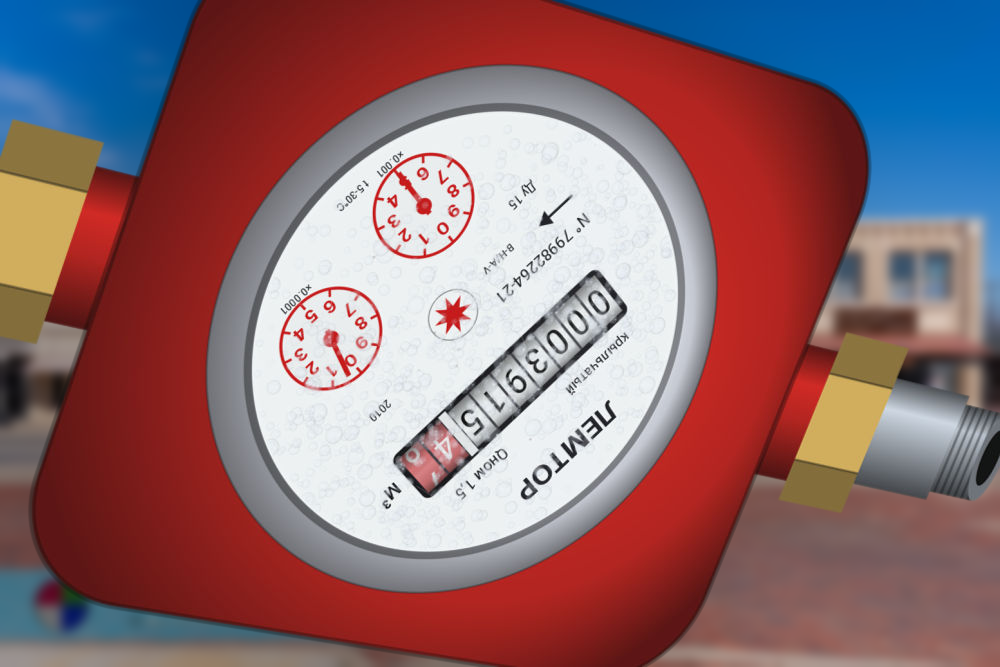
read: 3915.4750; m³
